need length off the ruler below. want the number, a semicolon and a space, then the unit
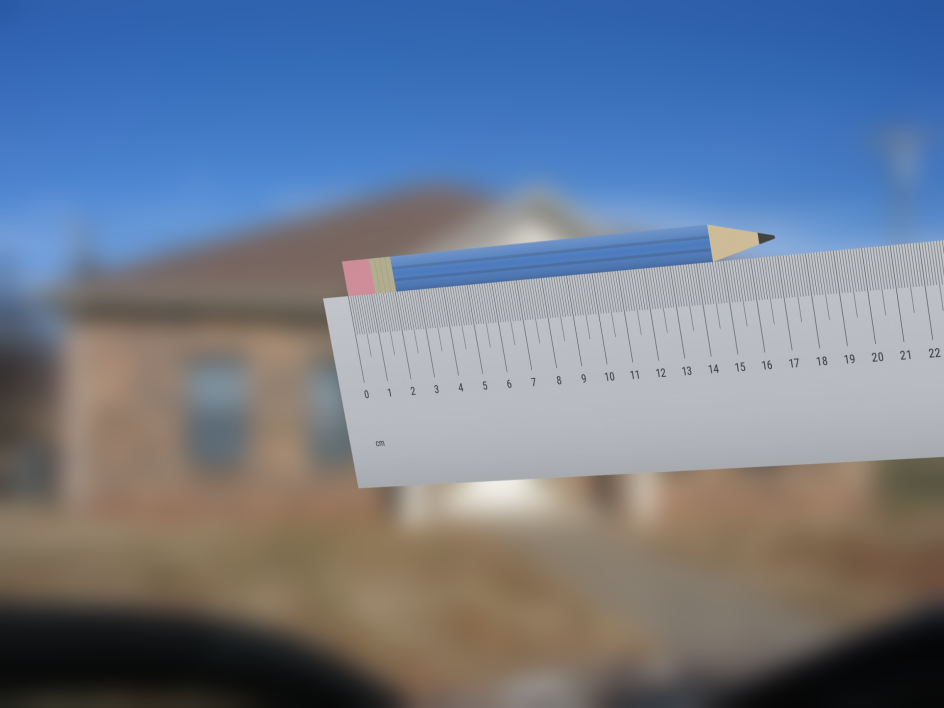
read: 17; cm
